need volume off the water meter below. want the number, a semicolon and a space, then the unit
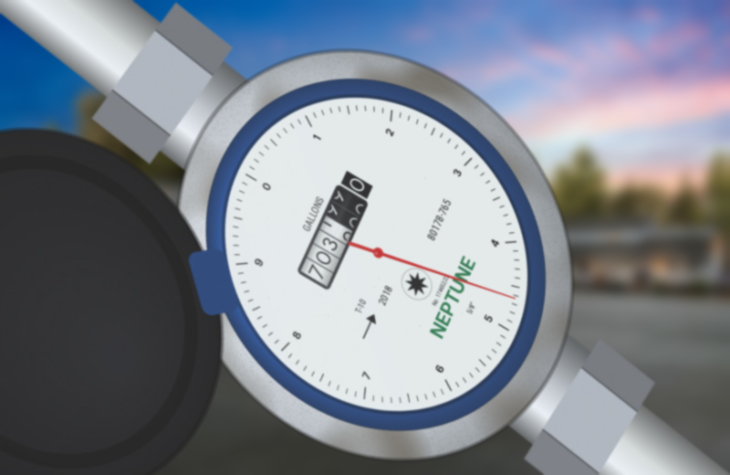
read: 7031994.6; gal
